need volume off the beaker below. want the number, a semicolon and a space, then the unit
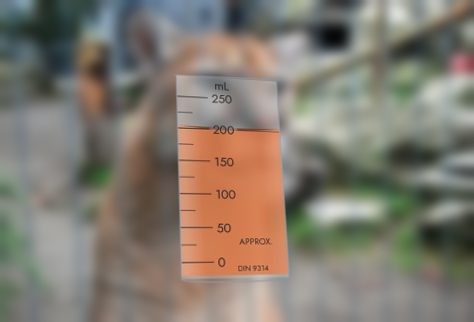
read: 200; mL
